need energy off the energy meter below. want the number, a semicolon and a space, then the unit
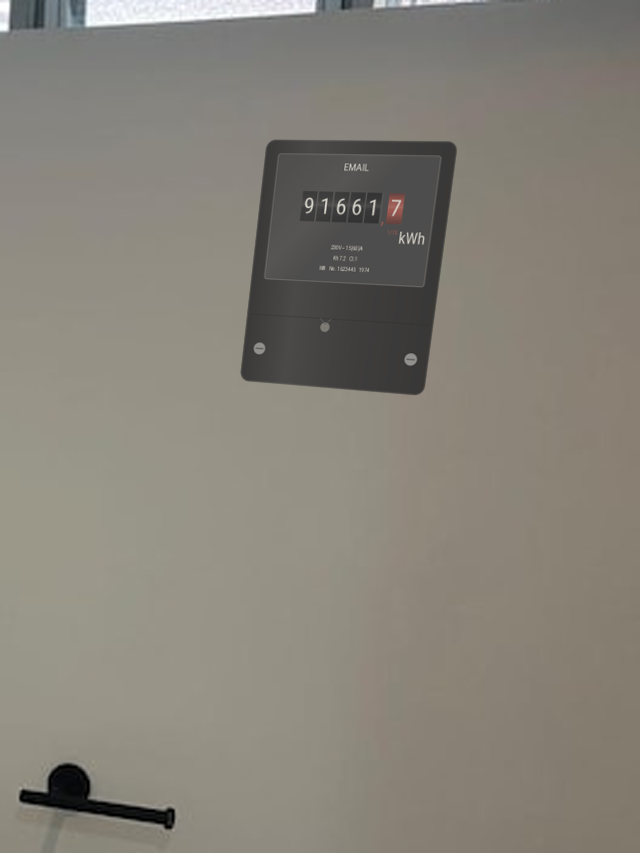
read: 91661.7; kWh
